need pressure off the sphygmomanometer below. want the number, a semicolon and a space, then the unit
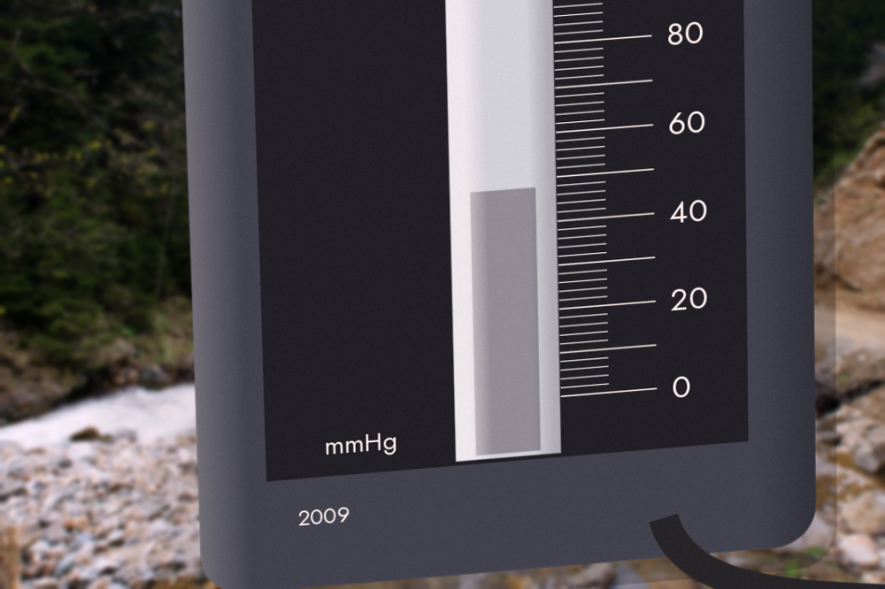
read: 48; mmHg
